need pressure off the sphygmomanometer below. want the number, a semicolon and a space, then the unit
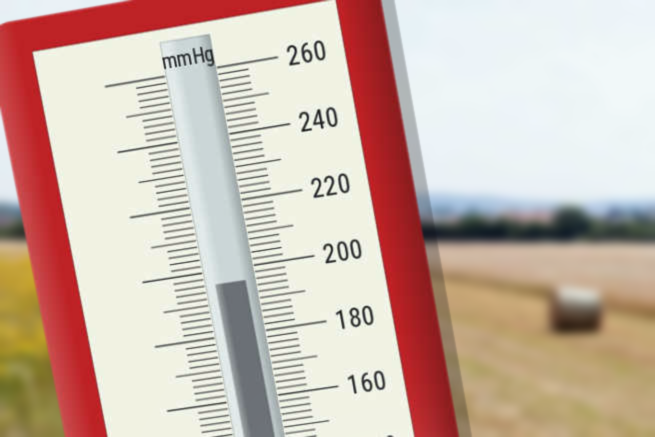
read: 196; mmHg
